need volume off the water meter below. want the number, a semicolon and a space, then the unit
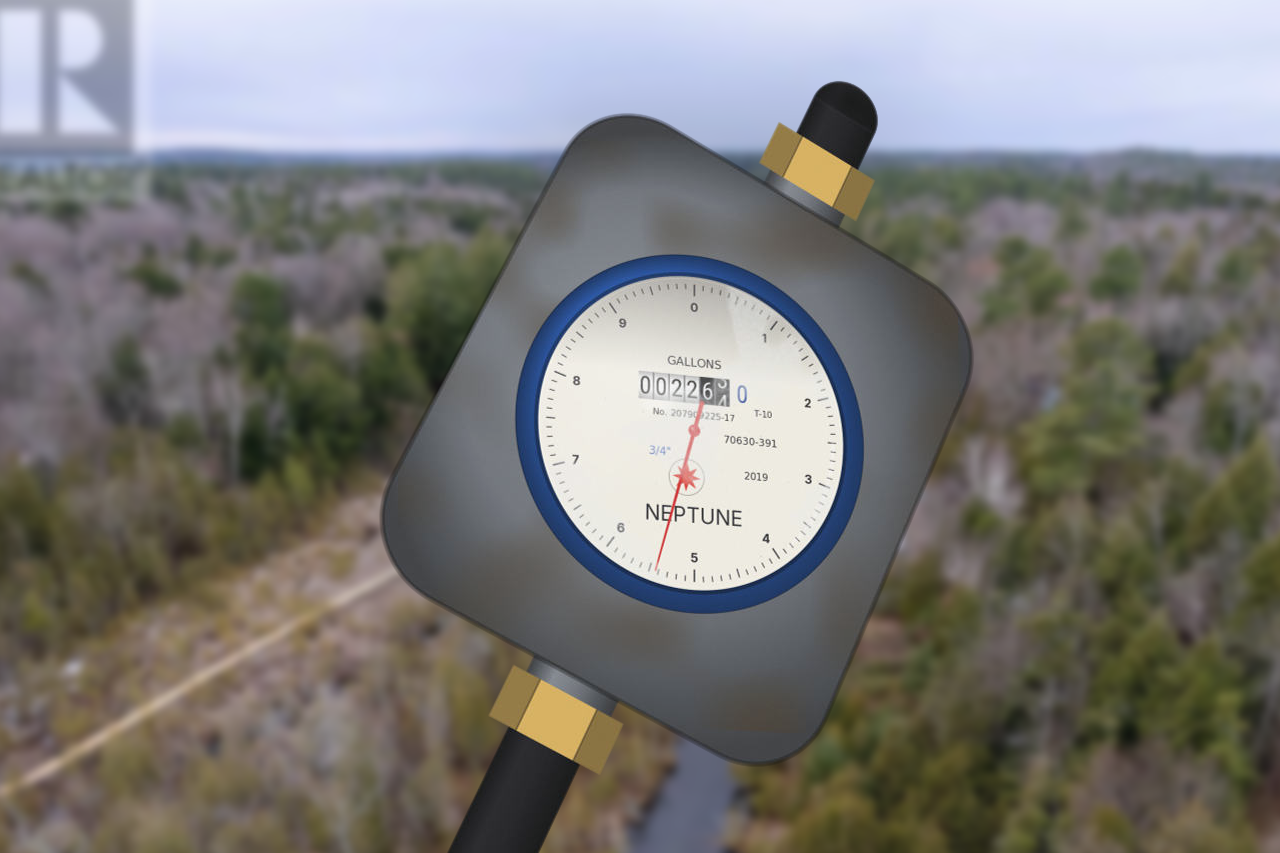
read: 22635.4; gal
